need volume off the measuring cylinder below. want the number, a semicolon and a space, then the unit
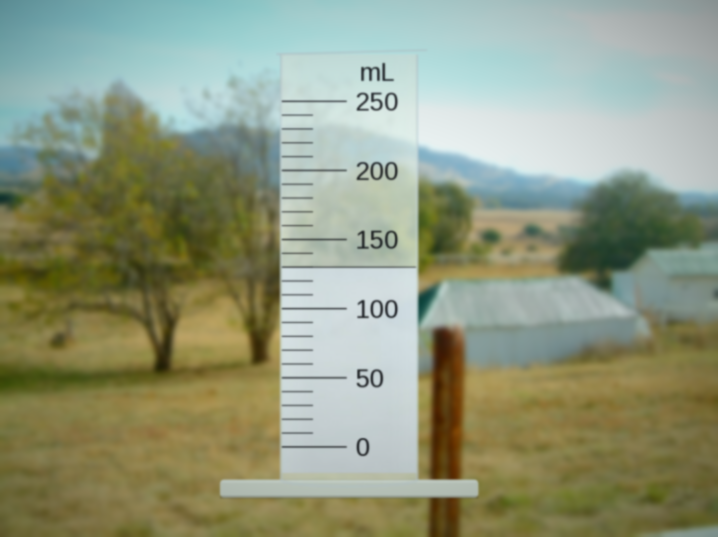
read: 130; mL
